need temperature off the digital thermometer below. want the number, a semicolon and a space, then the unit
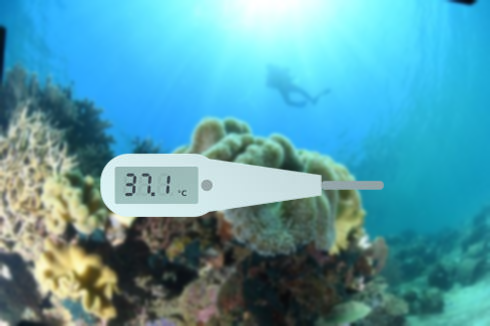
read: 37.1; °C
